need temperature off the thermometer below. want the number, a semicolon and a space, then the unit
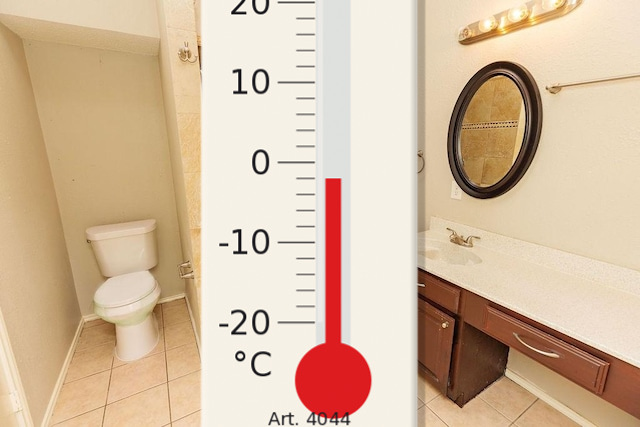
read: -2; °C
